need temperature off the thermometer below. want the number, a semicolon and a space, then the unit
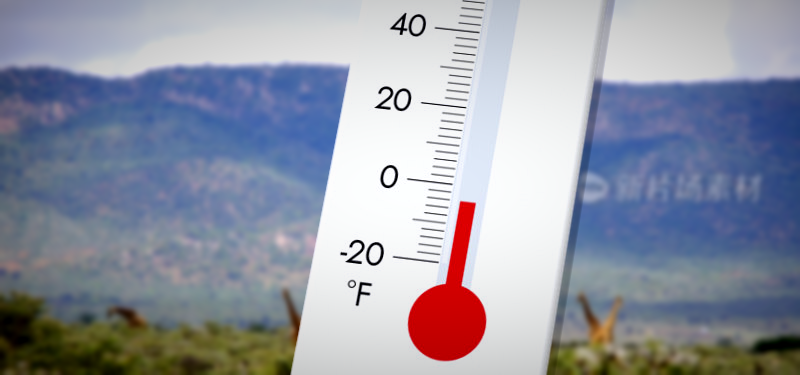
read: -4; °F
